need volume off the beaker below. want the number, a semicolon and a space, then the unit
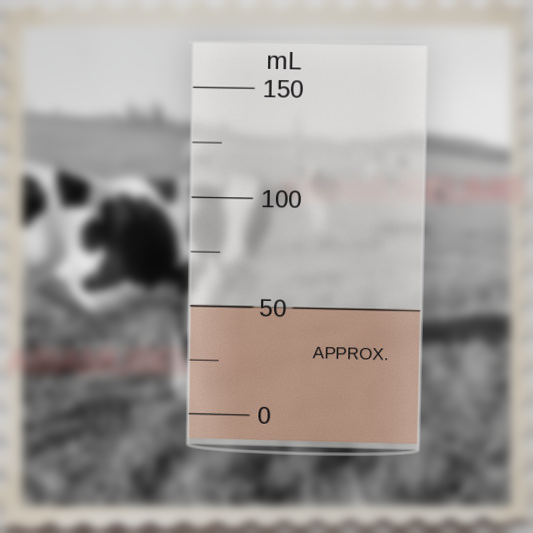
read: 50; mL
